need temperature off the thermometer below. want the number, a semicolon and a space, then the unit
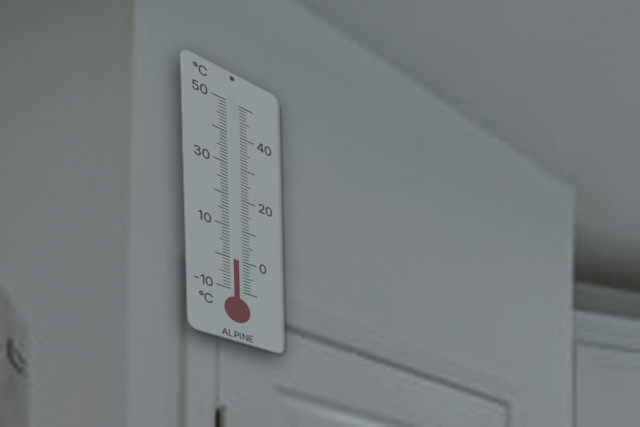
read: 0; °C
